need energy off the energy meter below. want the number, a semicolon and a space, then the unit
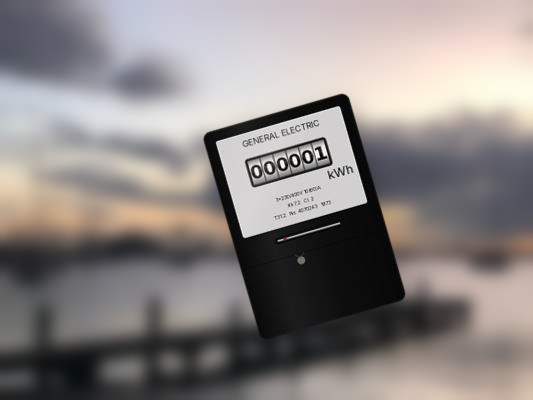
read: 1; kWh
